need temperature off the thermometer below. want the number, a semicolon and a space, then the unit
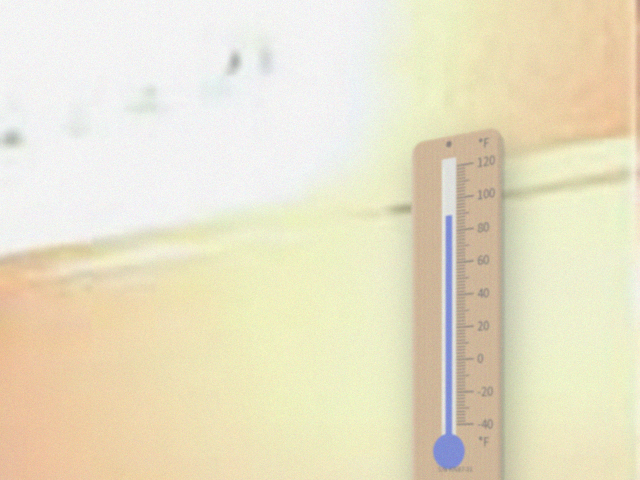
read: 90; °F
